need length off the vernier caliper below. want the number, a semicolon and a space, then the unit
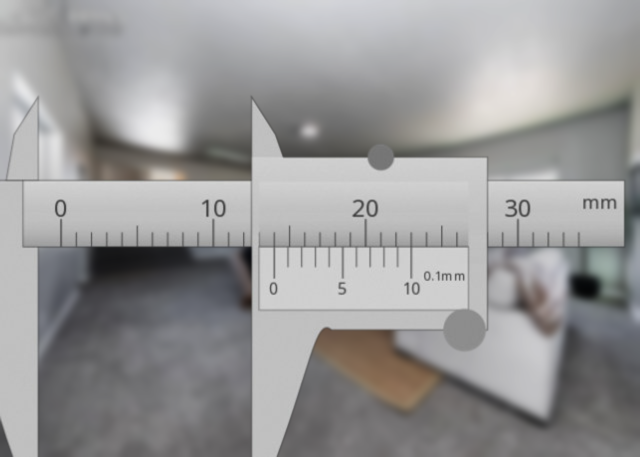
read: 14.0; mm
